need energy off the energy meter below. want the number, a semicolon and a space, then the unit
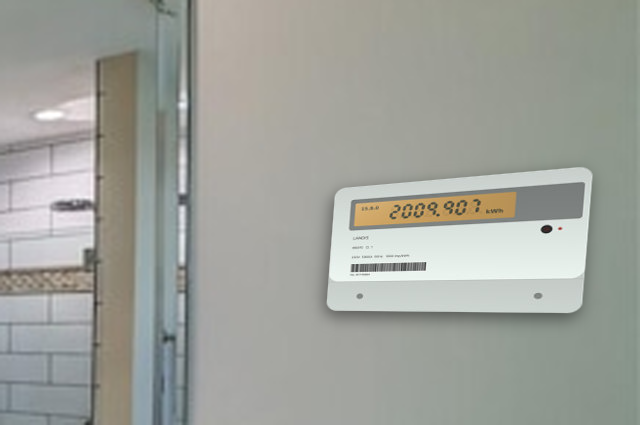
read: 2009.907; kWh
